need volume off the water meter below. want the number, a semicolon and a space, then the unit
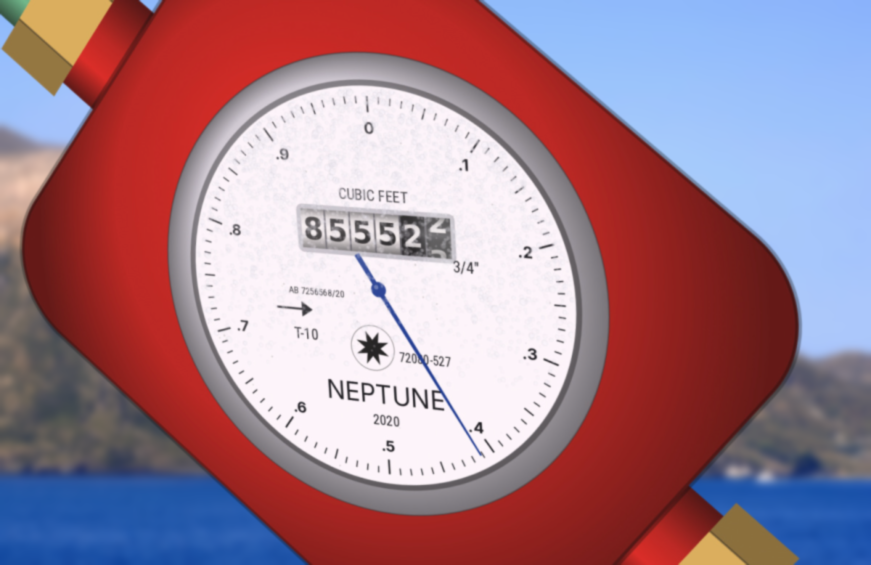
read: 855522.41; ft³
